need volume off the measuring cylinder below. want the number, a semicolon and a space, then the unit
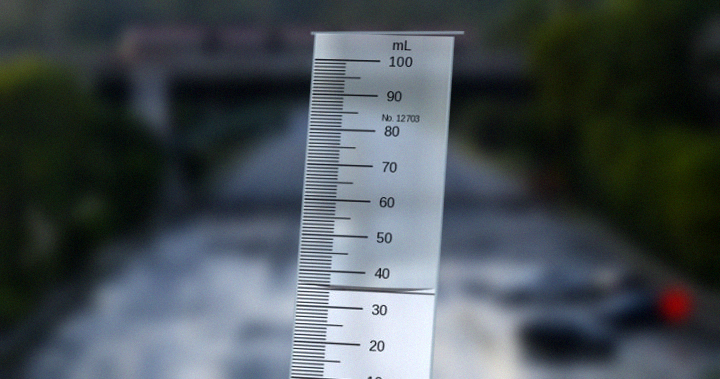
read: 35; mL
